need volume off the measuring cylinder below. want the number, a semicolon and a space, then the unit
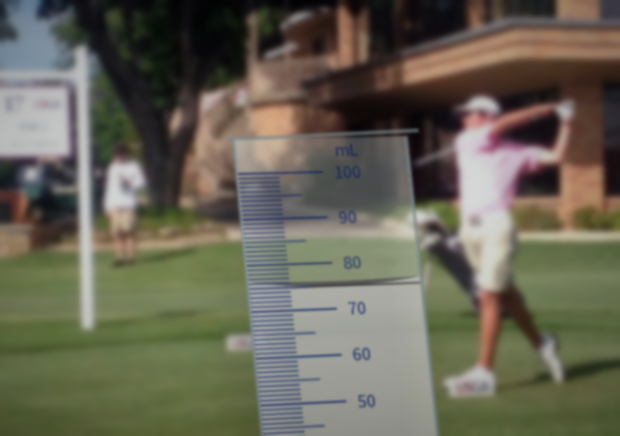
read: 75; mL
